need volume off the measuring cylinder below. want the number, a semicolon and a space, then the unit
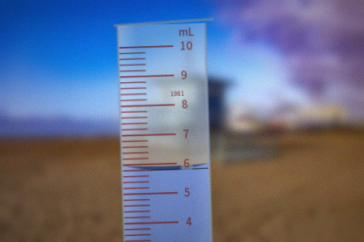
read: 5.8; mL
